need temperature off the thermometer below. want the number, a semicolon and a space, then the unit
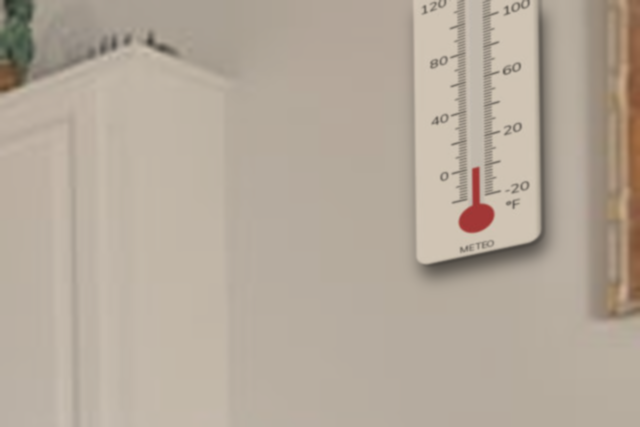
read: 0; °F
